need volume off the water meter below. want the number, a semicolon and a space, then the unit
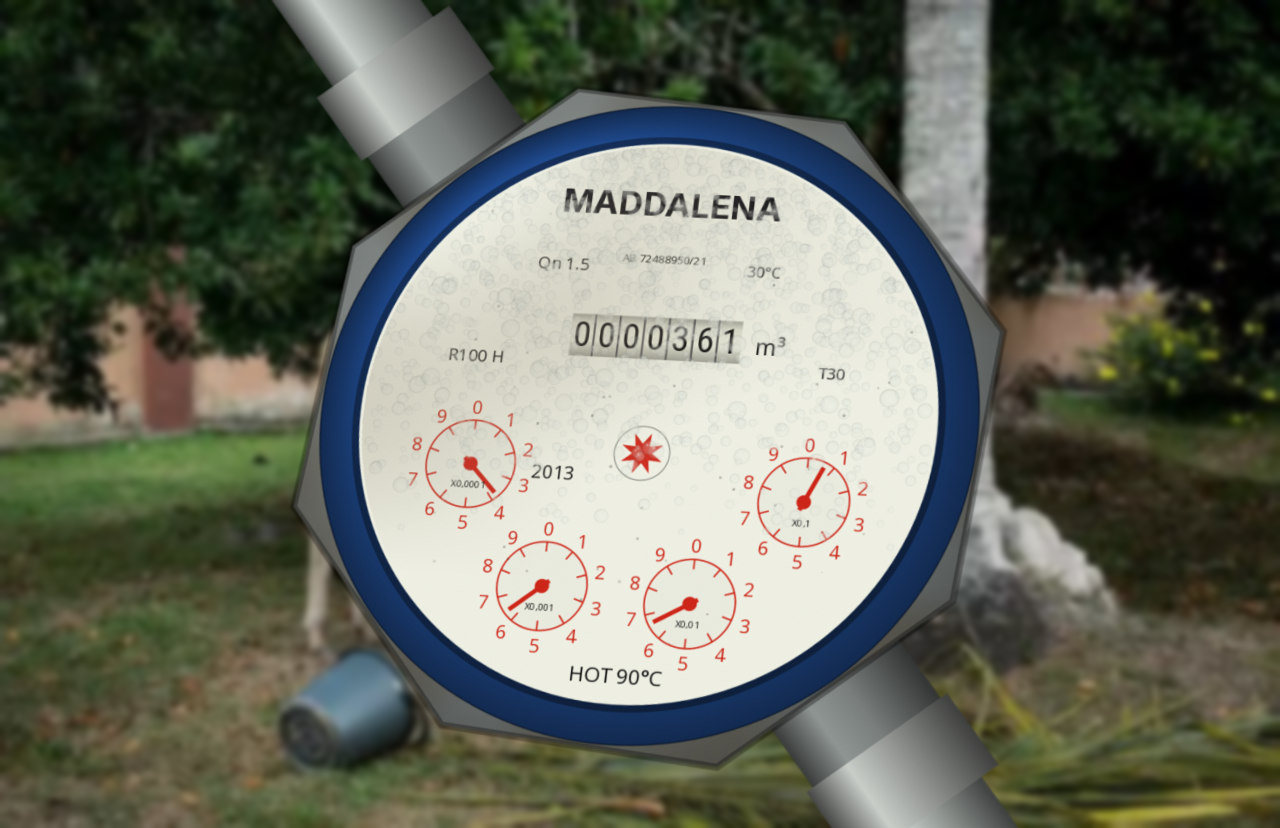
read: 361.0663; m³
